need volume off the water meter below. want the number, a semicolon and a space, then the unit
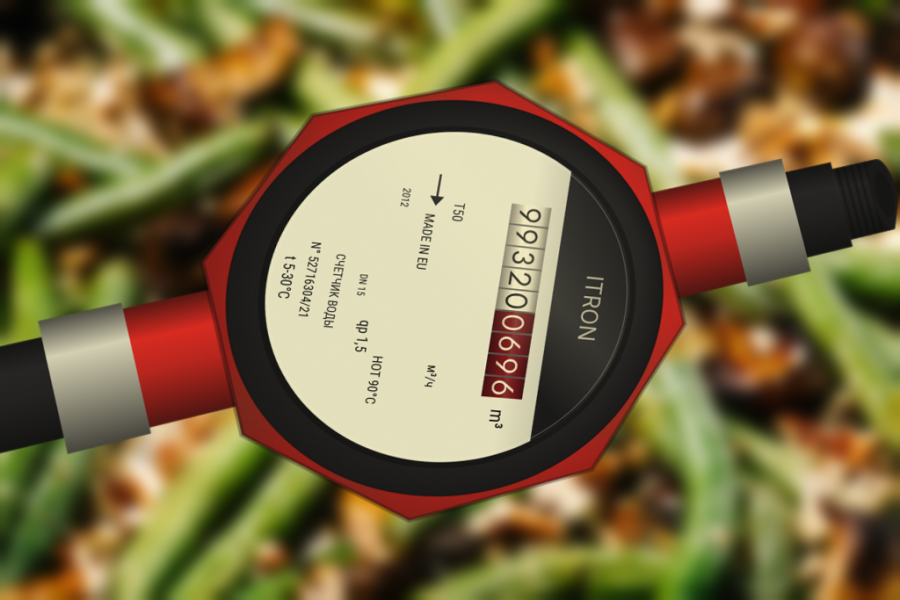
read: 99320.0696; m³
